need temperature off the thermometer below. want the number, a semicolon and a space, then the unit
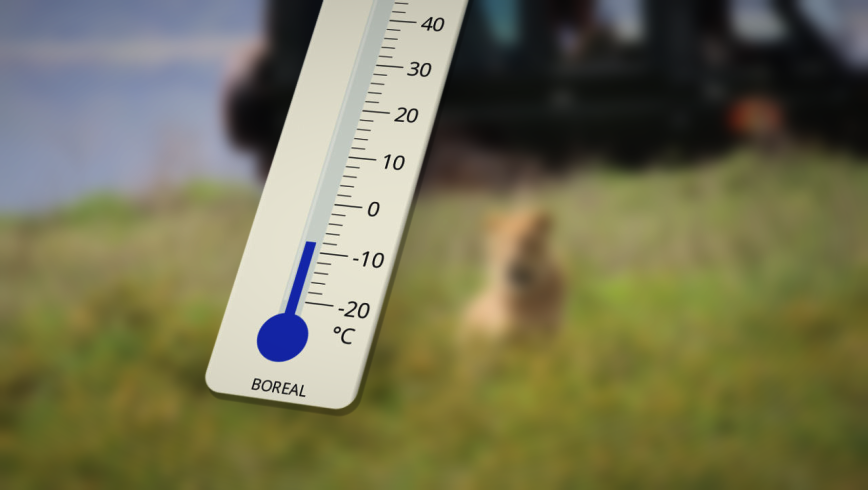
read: -8; °C
